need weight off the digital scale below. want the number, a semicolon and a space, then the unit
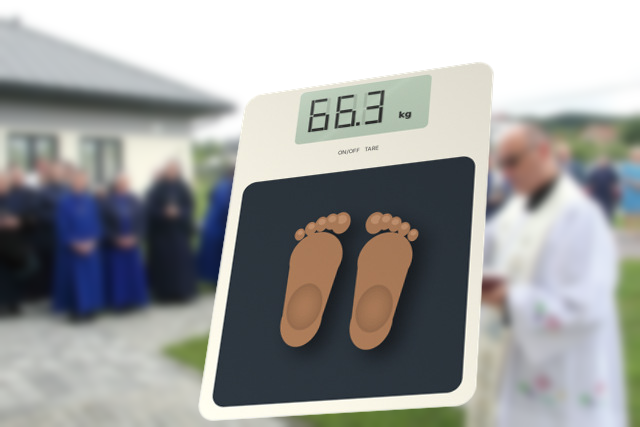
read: 66.3; kg
